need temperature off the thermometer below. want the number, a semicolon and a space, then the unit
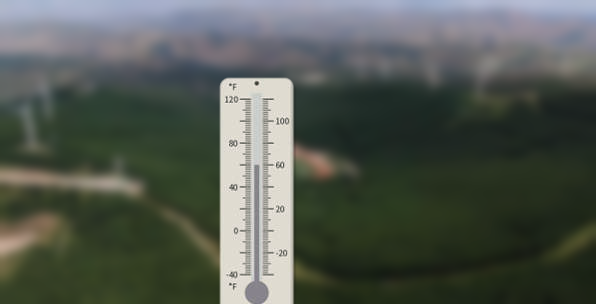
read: 60; °F
